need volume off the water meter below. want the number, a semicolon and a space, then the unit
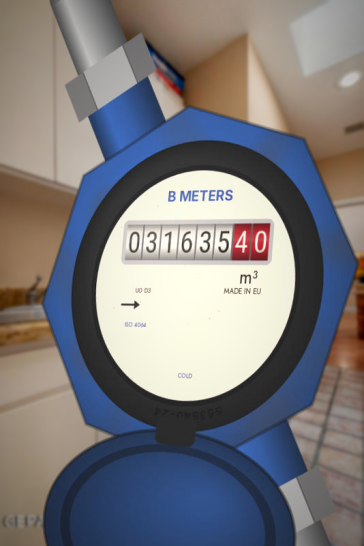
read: 31635.40; m³
